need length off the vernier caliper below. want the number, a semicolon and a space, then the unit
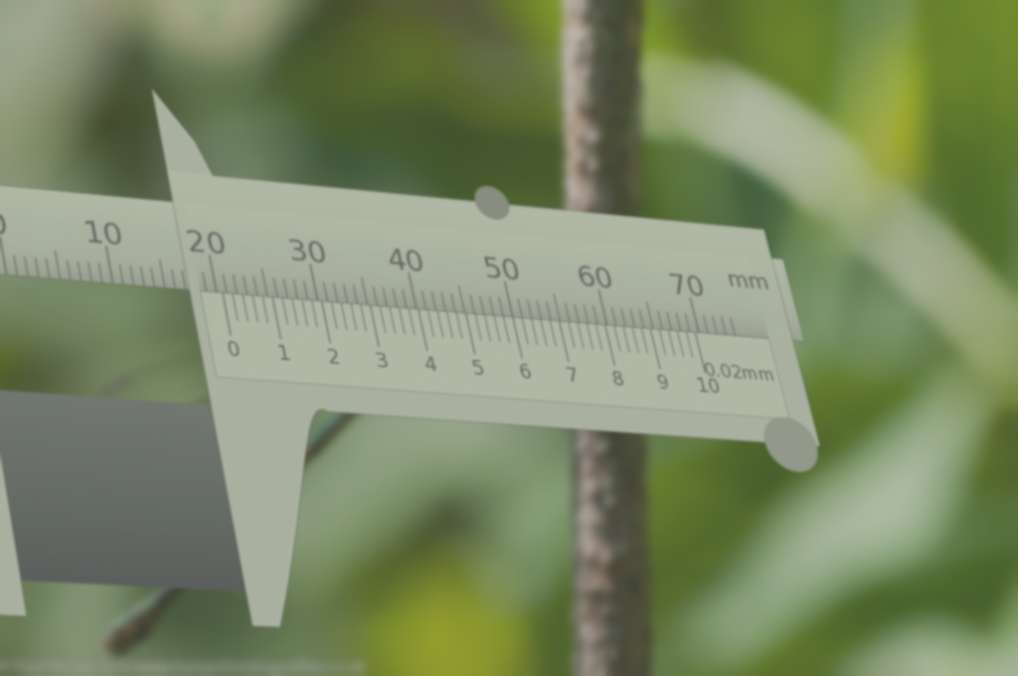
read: 20.6; mm
